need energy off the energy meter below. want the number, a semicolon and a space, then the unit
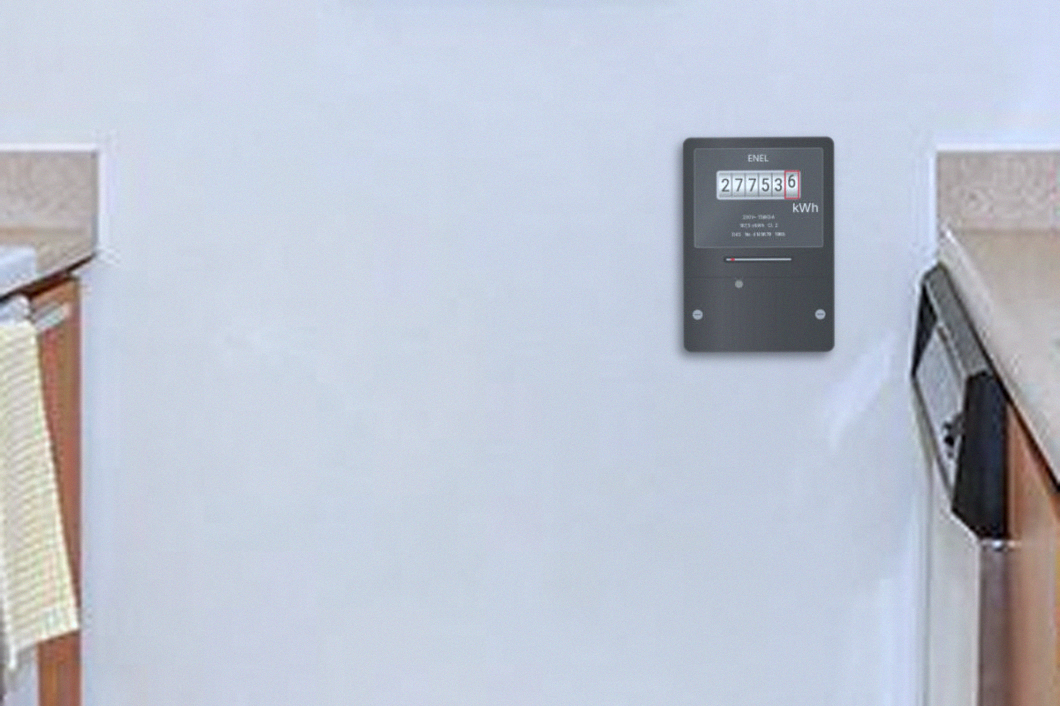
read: 27753.6; kWh
